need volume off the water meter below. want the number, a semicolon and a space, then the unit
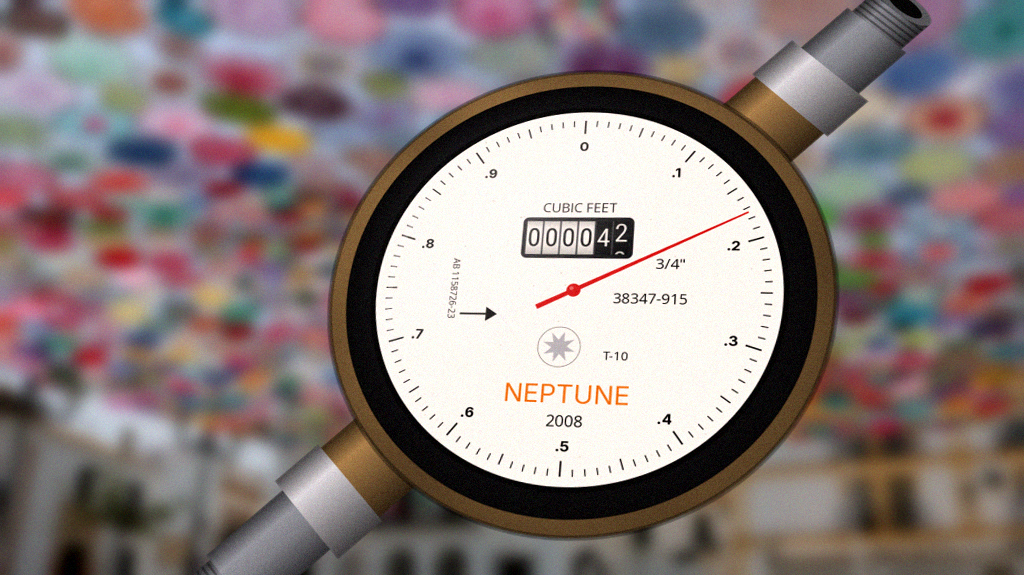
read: 42.17; ft³
